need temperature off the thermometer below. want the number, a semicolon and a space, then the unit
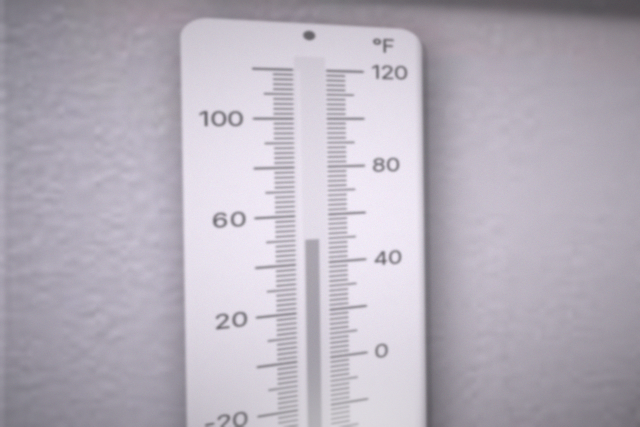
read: 50; °F
